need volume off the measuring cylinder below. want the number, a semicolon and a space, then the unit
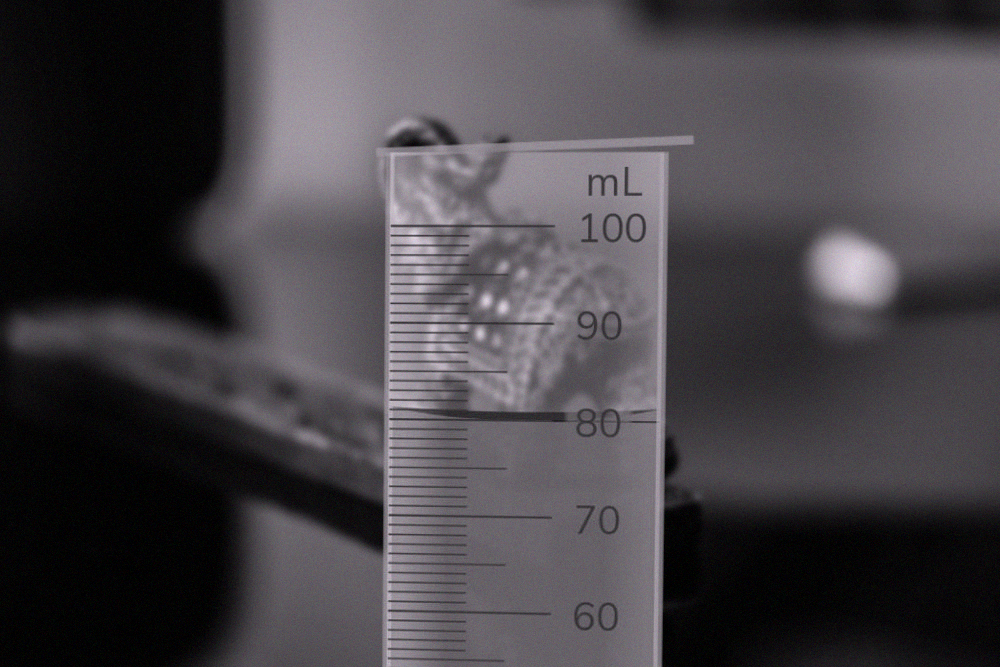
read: 80; mL
